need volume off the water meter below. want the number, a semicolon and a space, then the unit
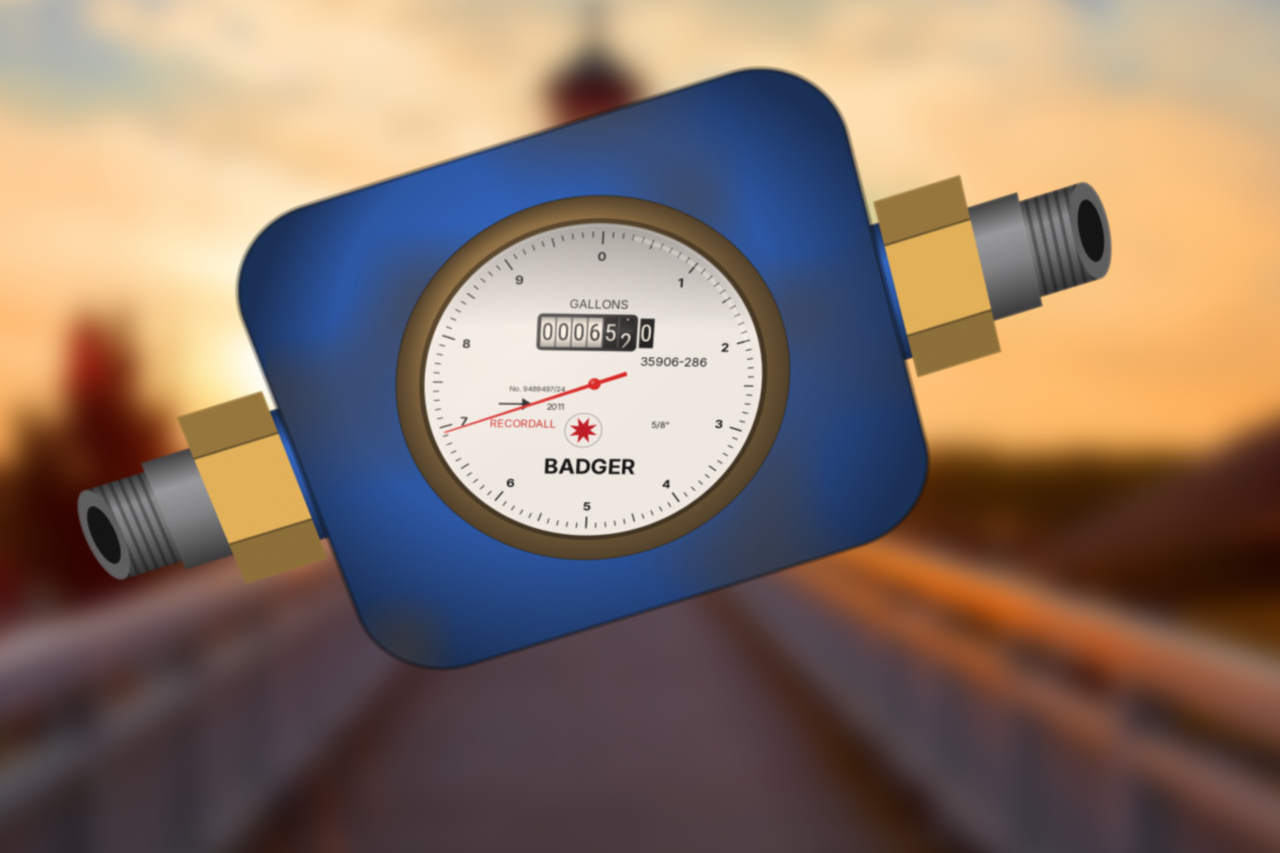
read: 6516.9; gal
